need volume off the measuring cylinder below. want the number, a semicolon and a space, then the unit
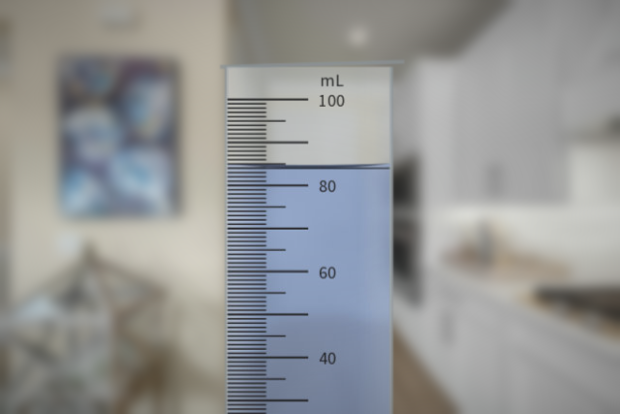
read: 84; mL
